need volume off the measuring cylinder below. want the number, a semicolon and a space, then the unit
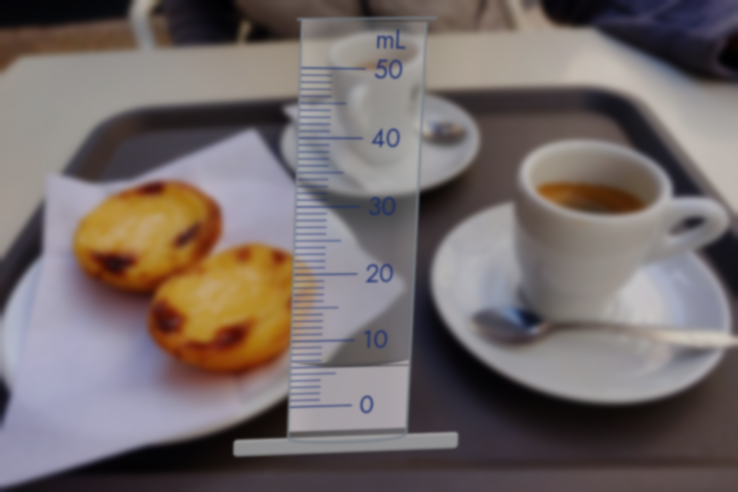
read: 6; mL
